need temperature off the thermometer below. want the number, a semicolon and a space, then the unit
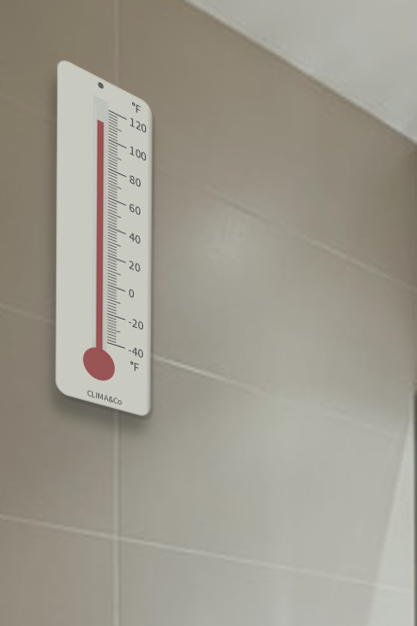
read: 110; °F
